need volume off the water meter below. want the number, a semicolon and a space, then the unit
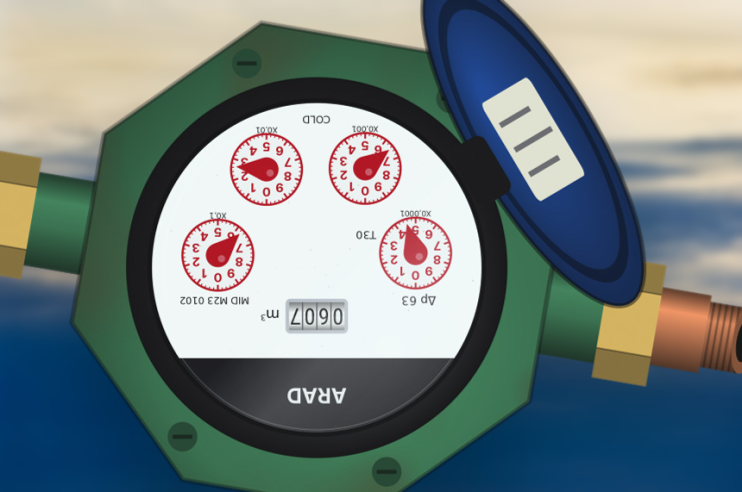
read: 607.6264; m³
